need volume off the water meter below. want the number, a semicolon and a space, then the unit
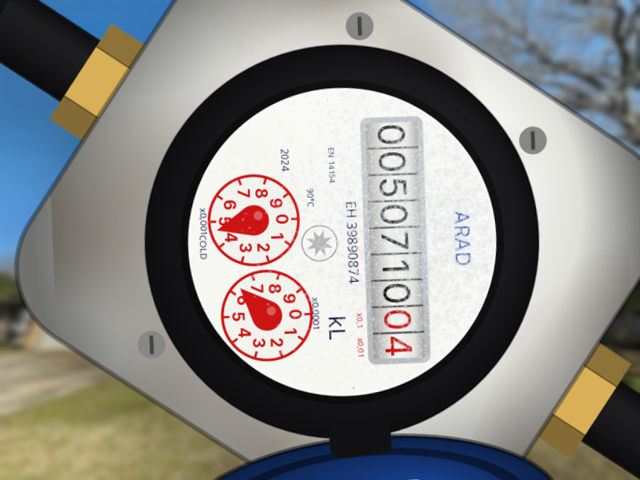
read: 50710.0446; kL
